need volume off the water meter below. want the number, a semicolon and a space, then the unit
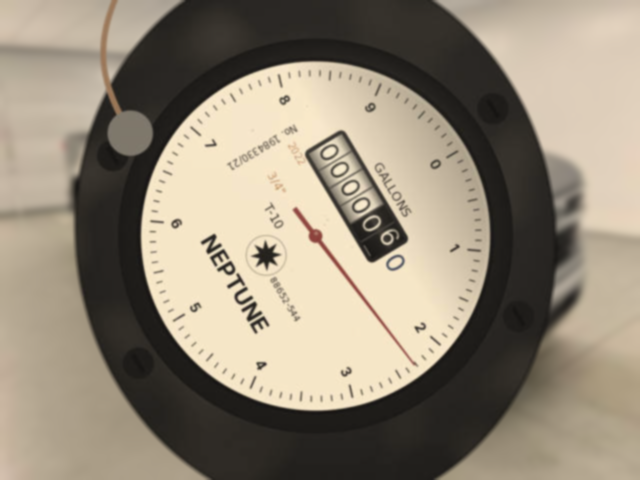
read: 62.3; gal
